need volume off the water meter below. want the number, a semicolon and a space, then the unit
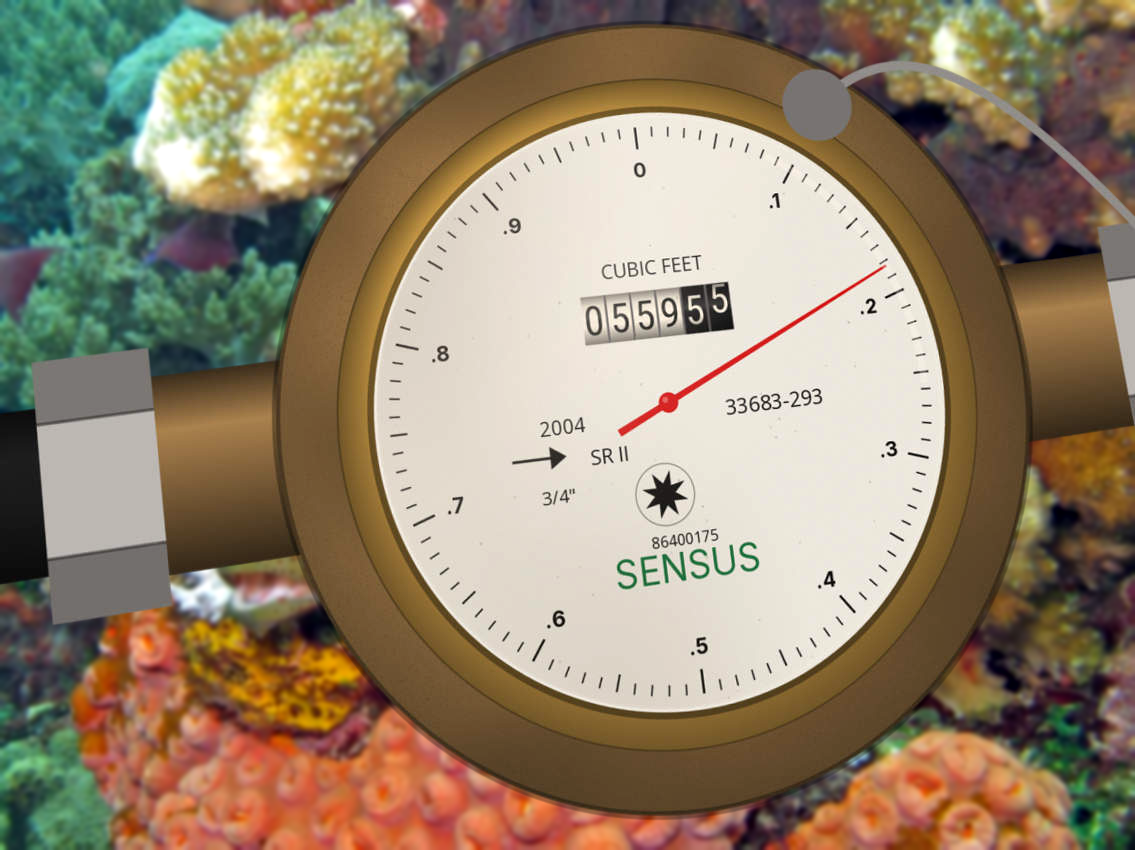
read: 55955.18; ft³
